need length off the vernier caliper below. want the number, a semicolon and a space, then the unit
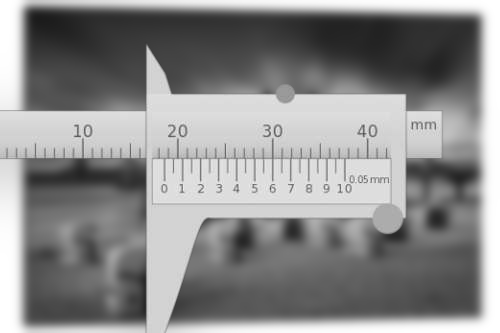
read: 18.6; mm
